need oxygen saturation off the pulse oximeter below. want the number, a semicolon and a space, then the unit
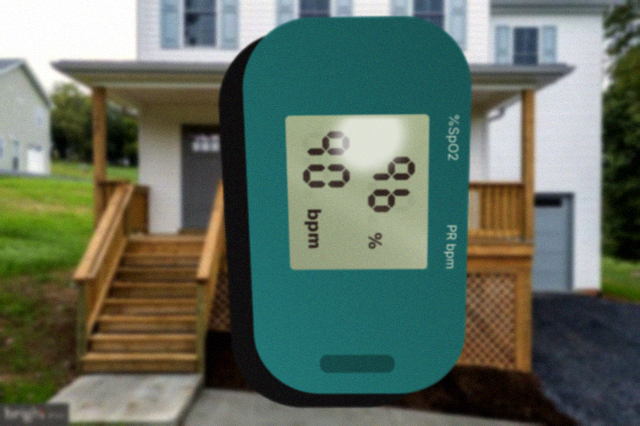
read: 96; %
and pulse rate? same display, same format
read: 90; bpm
